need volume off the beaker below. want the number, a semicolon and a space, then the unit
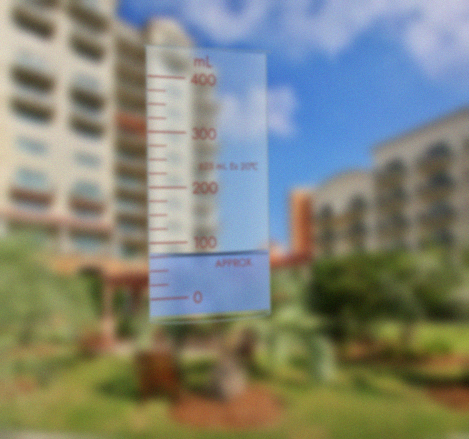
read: 75; mL
